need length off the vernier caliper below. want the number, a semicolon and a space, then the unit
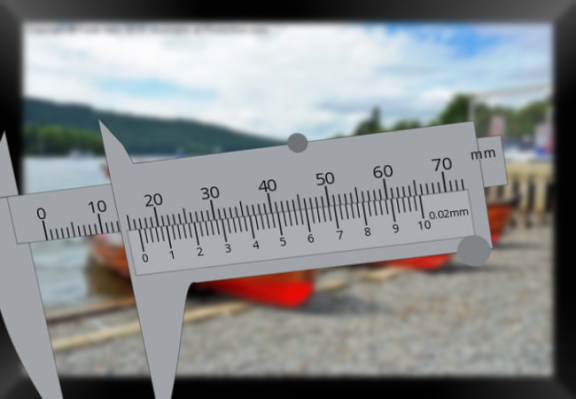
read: 16.6; mm
